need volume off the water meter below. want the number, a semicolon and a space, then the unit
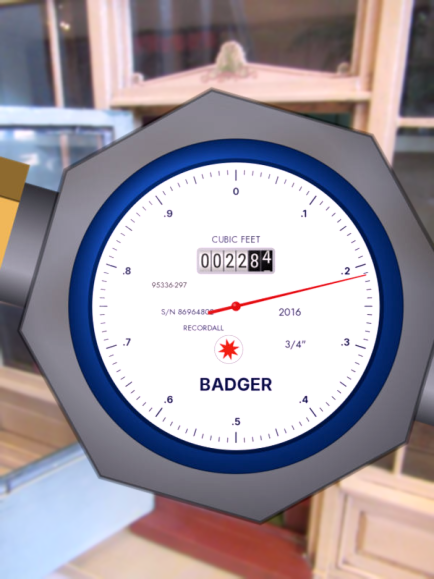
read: 2284.21; ft³
